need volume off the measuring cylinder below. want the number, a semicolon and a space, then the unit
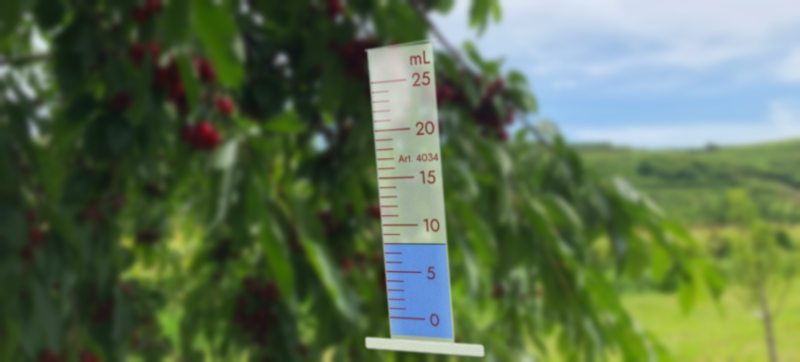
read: 8; mL
